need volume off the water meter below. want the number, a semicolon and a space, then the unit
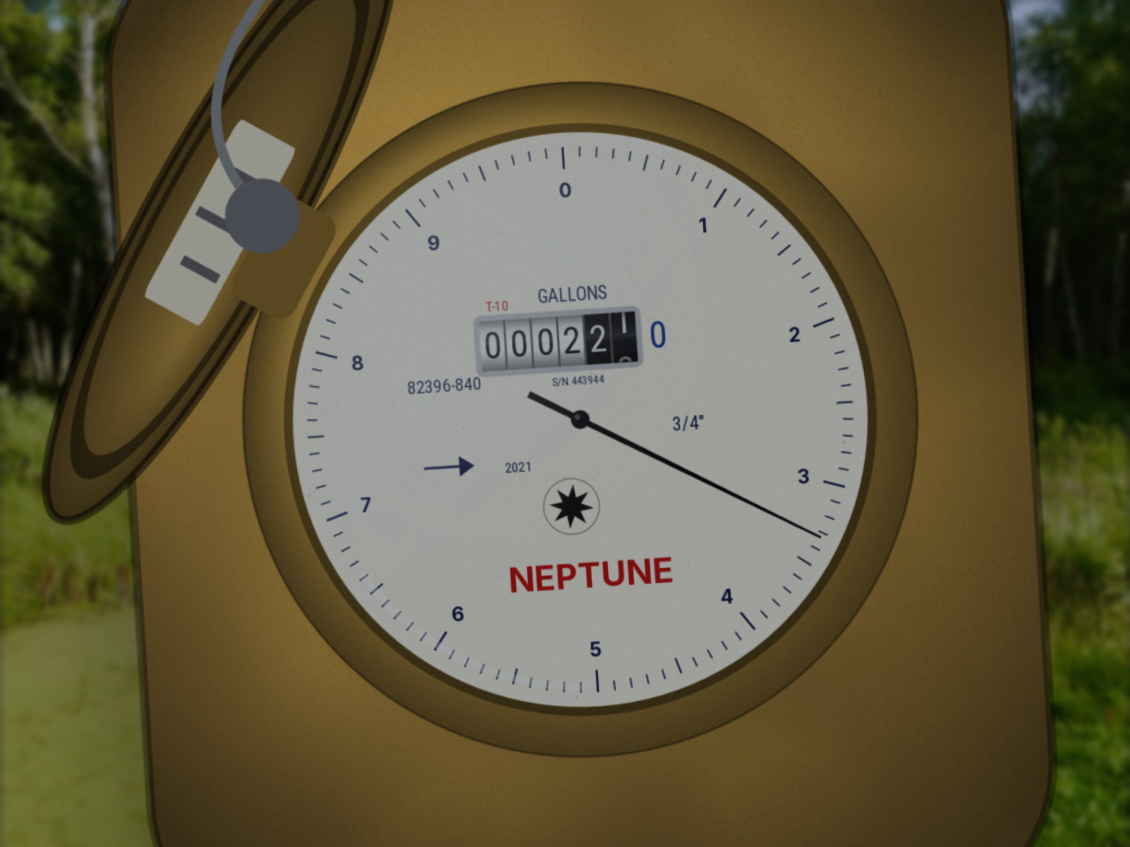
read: 2213.3; gal
